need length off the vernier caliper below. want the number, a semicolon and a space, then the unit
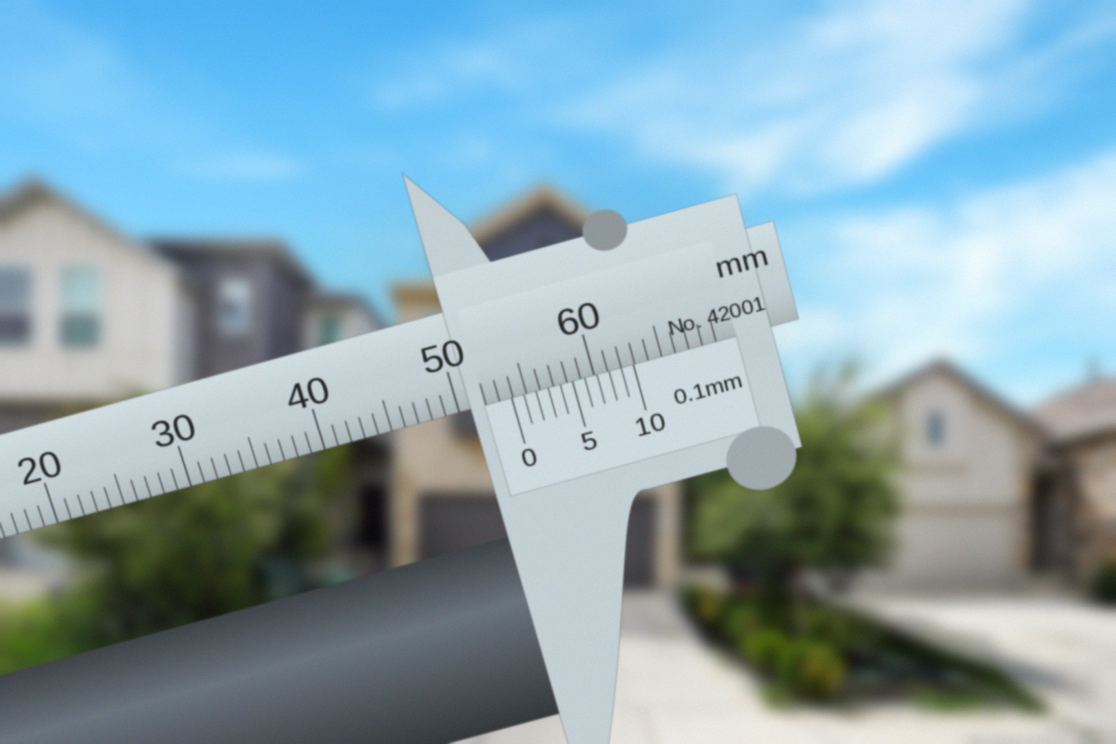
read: 53.9; mm
